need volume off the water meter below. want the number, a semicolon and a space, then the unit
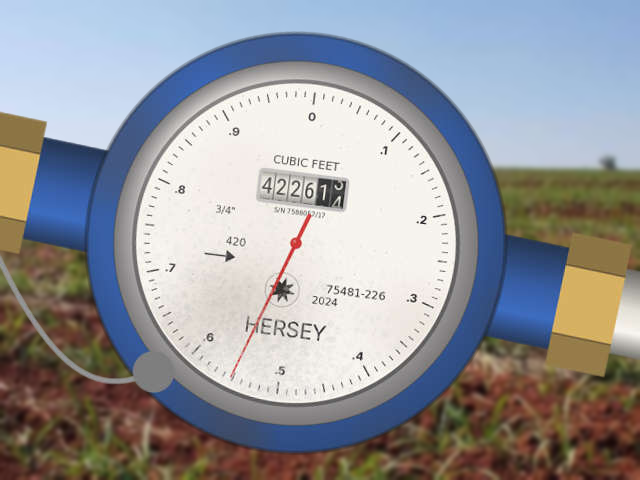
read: 422613.55; ft³
